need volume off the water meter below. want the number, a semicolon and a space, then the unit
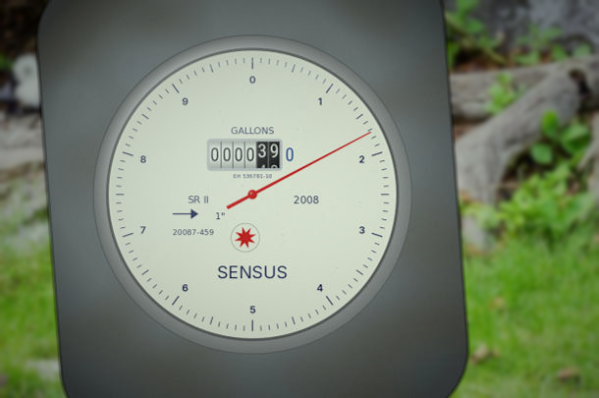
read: 391.7; gal
